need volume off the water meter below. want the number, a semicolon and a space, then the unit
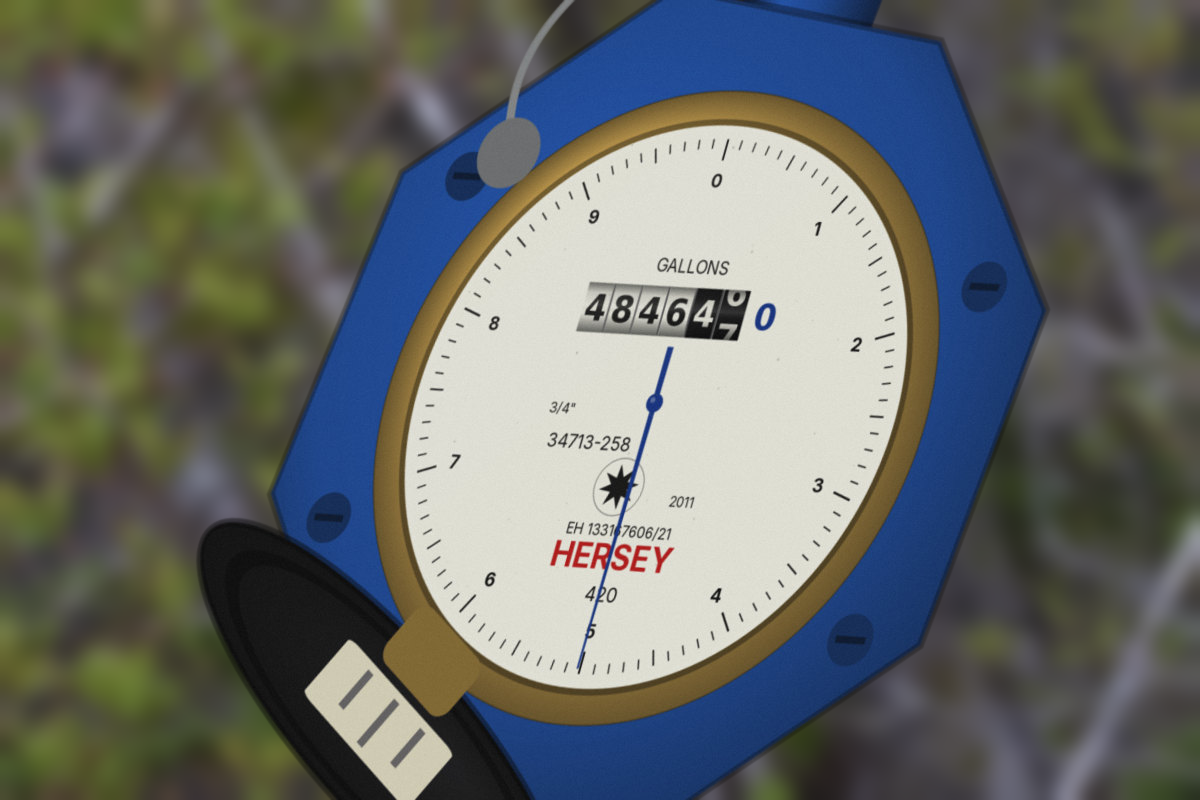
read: 4846465.0; gal
